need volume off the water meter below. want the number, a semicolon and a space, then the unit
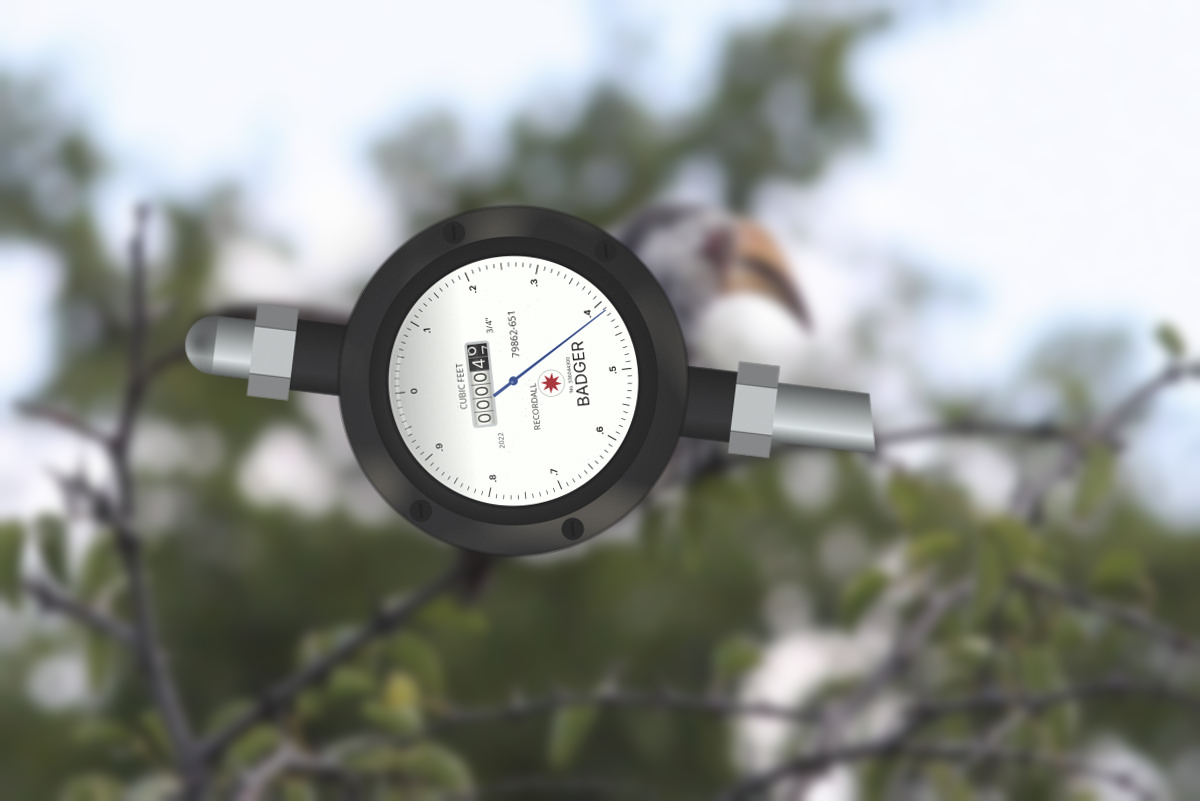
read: 46.41; ft³
